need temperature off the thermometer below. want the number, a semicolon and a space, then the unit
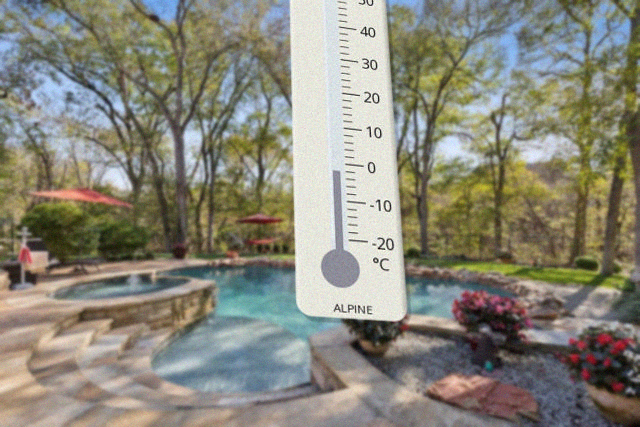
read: -2; °C
